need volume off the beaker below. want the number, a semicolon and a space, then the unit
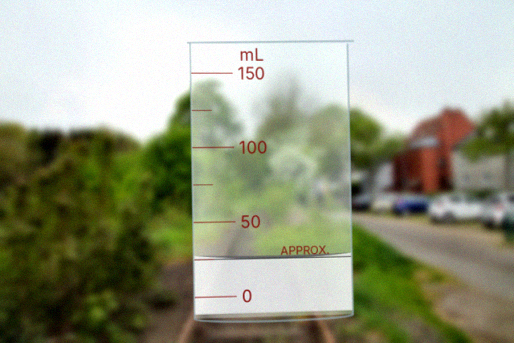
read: 25; mL
